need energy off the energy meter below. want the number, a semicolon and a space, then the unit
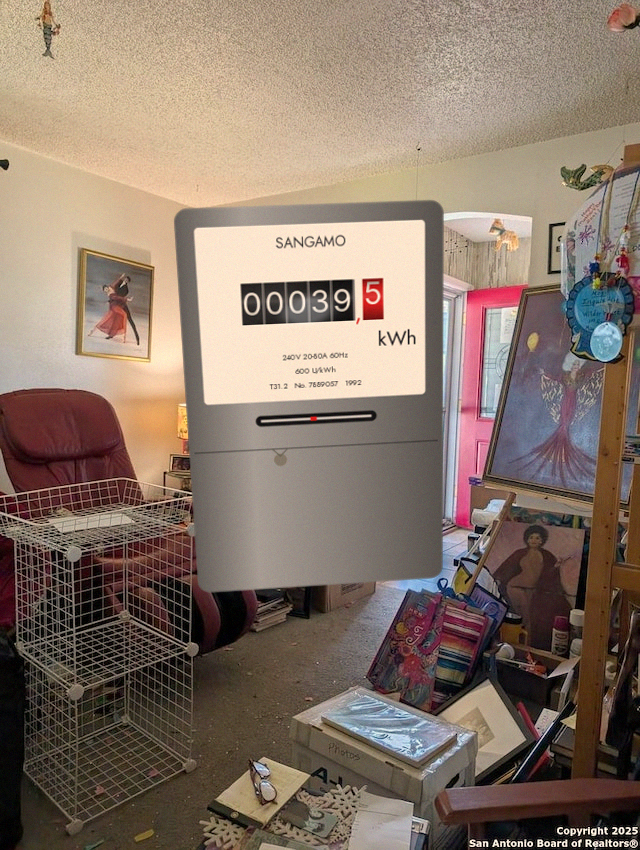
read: 39.5; kWh
